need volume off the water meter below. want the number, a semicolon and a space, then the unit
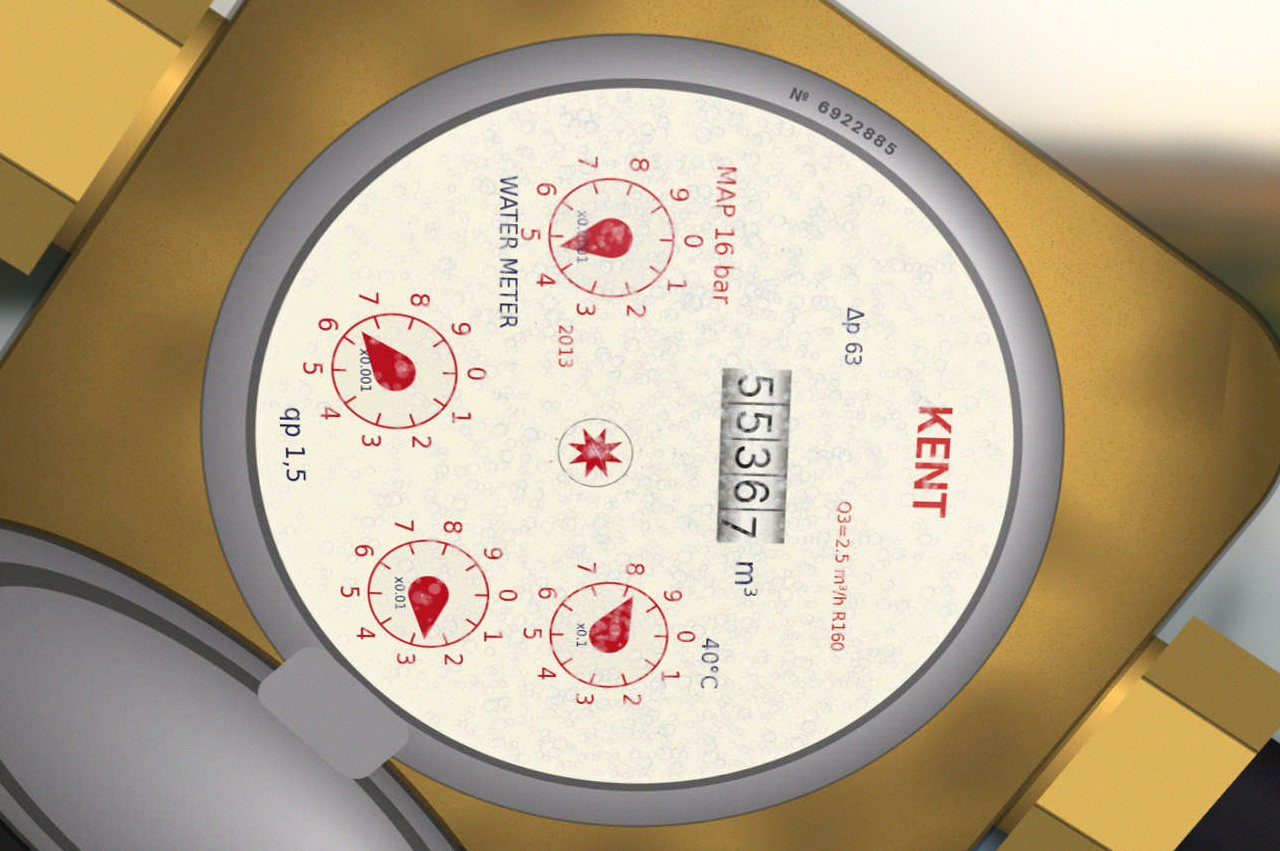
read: 55366.8264; m³
